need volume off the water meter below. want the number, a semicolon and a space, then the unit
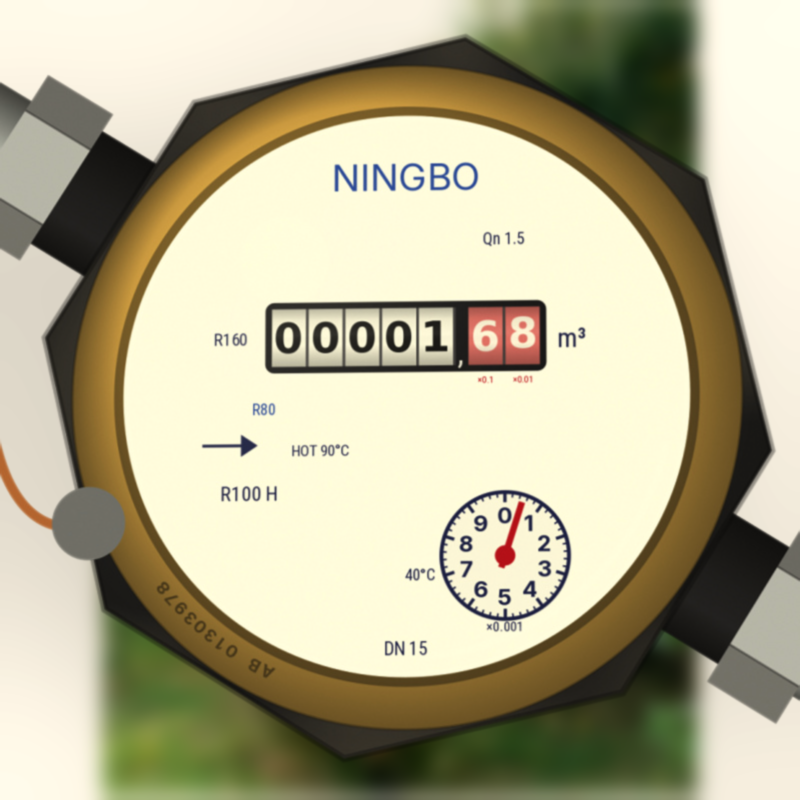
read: 1.680; m³
